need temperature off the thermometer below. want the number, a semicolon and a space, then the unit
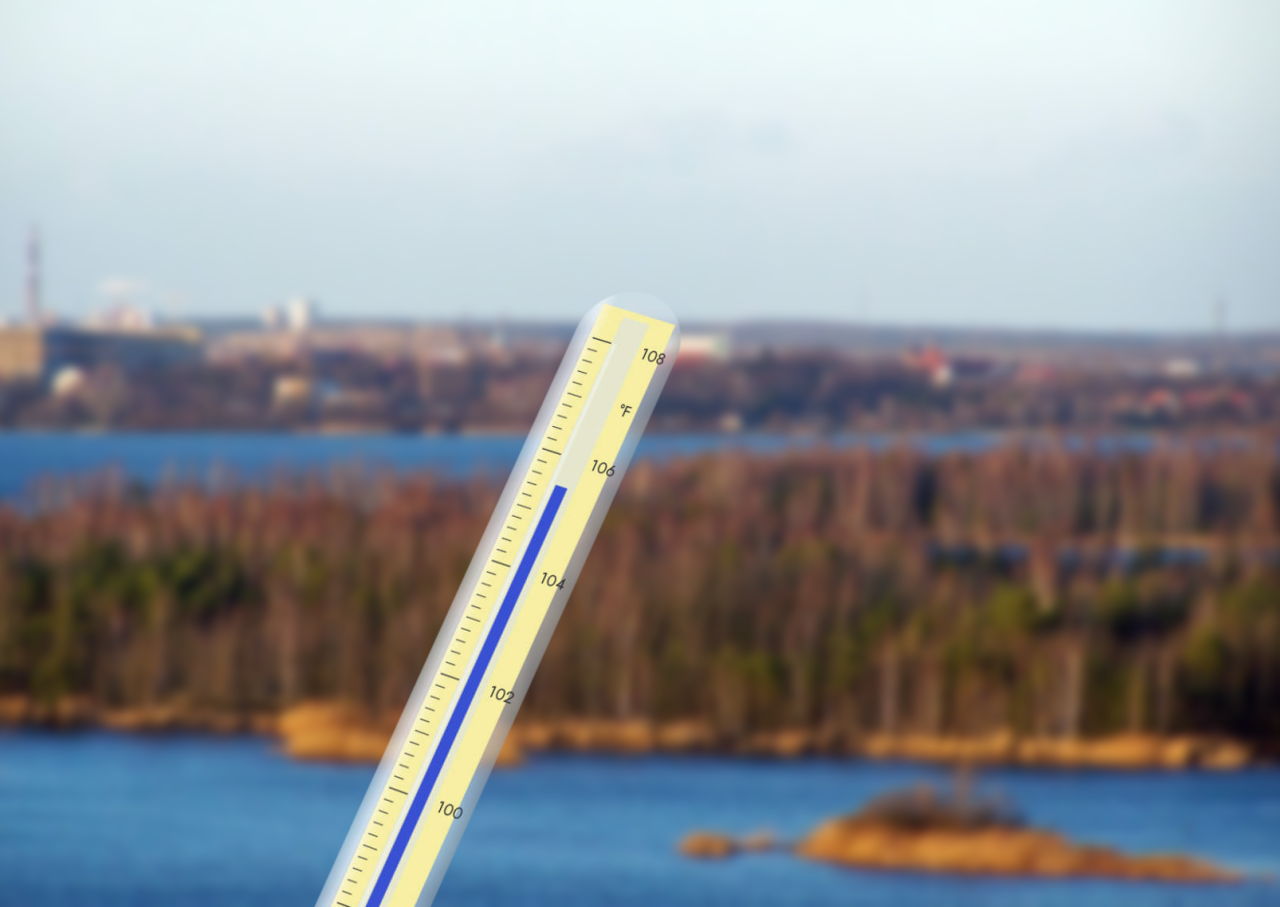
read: 105.5; °F
